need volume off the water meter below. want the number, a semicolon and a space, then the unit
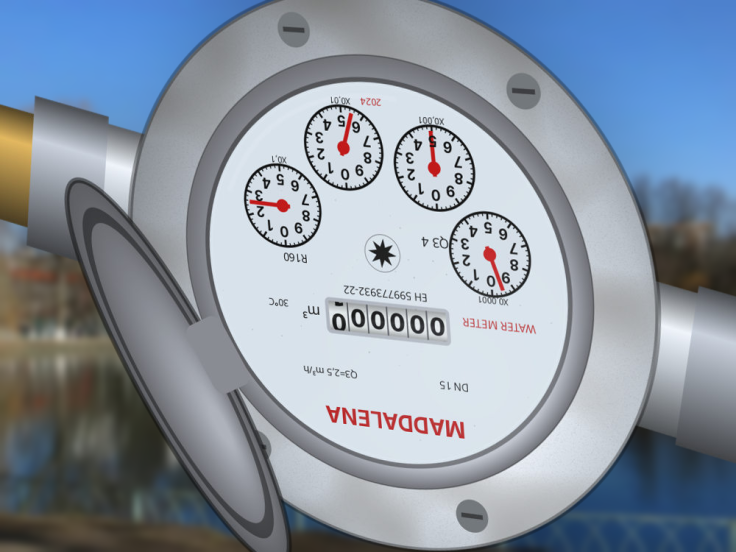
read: 0.2549; m³
